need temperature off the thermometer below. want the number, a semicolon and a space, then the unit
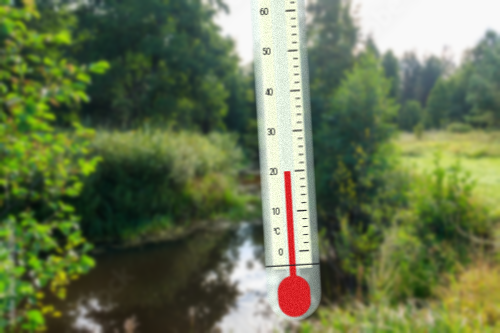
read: 20; °C
